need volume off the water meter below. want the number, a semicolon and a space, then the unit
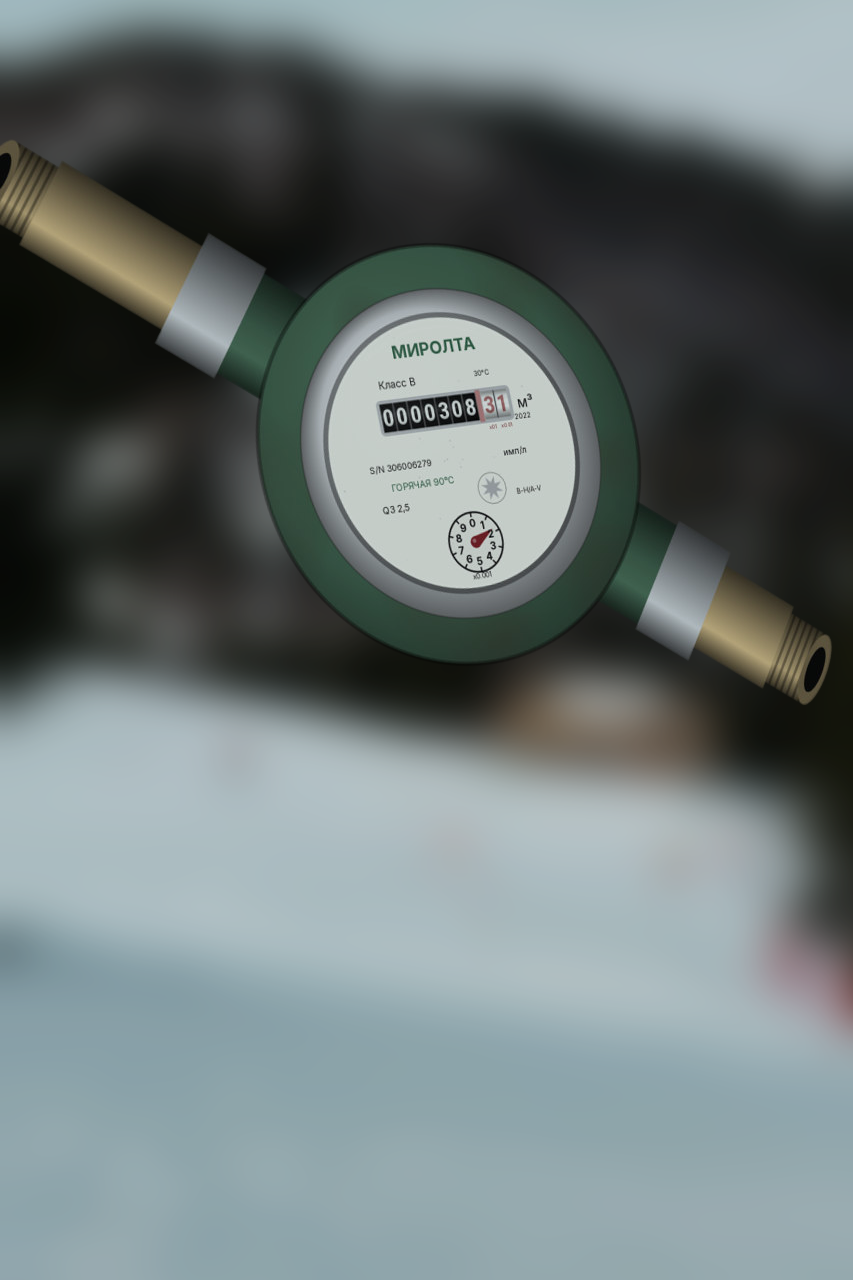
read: 308.311; m³
